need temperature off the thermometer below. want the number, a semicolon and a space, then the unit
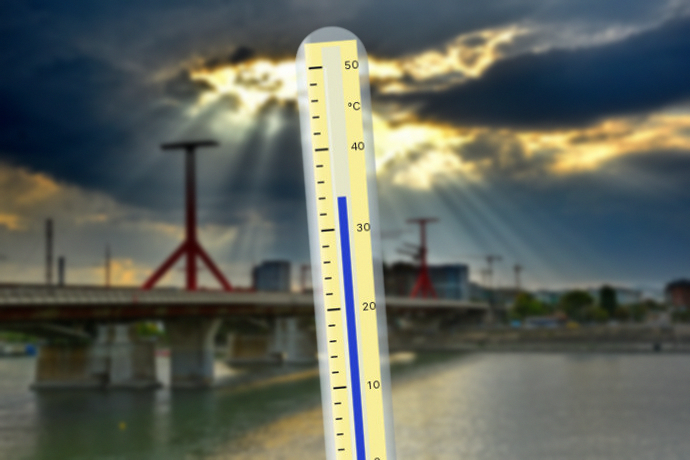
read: 34; °C
